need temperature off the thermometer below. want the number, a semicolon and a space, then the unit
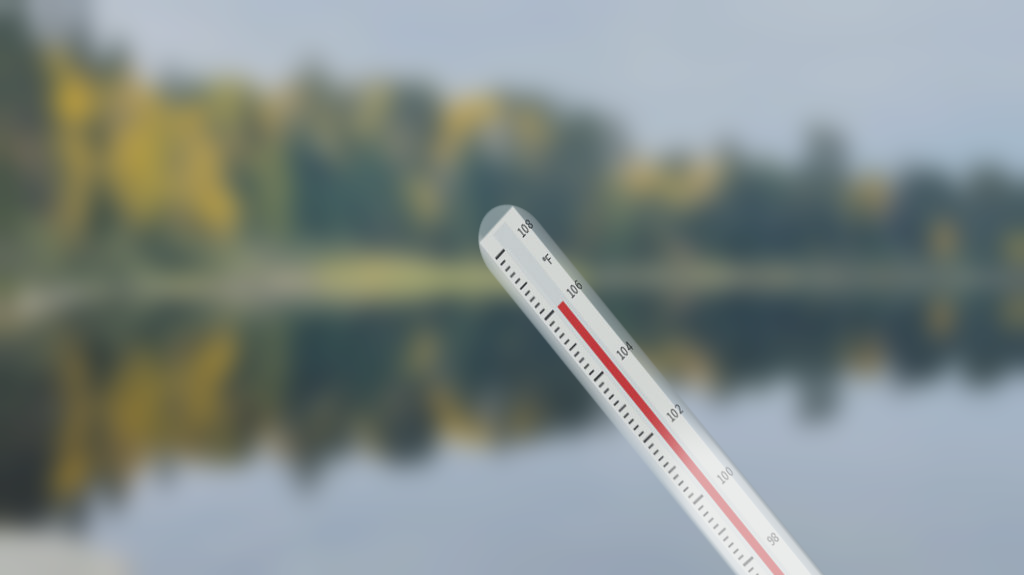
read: 106; °F
